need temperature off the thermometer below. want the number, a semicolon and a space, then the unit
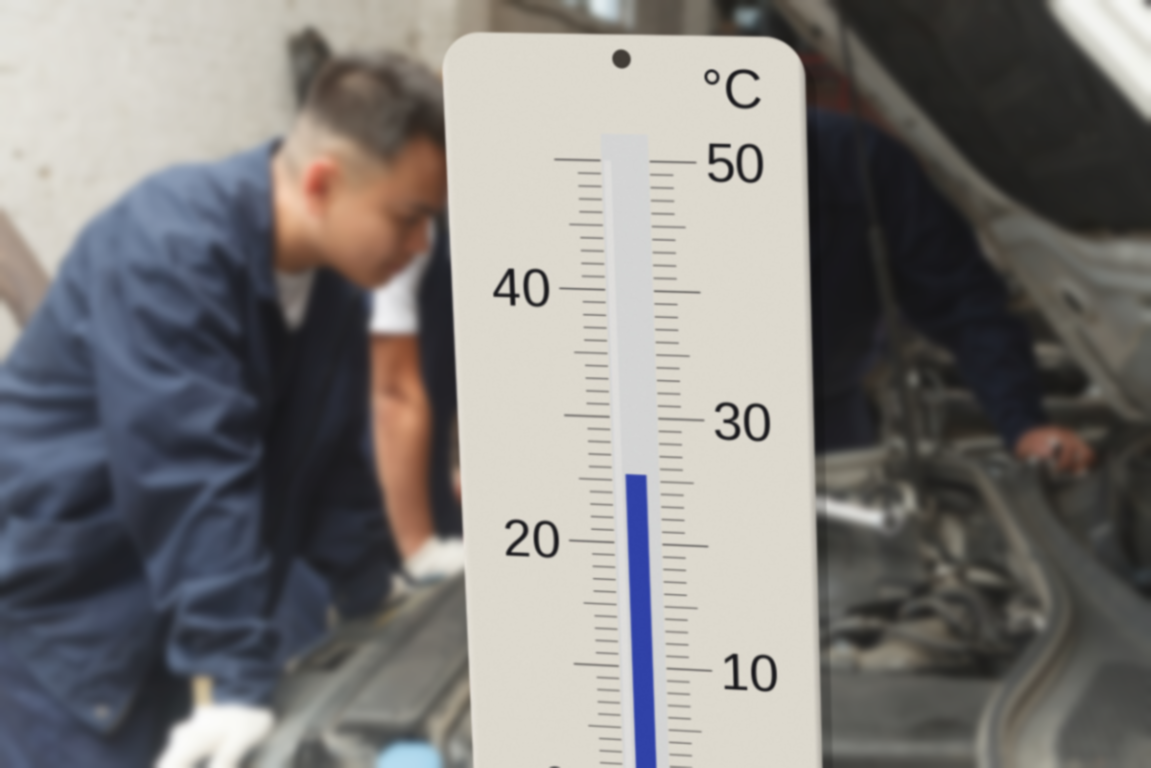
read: 25.5; °C
